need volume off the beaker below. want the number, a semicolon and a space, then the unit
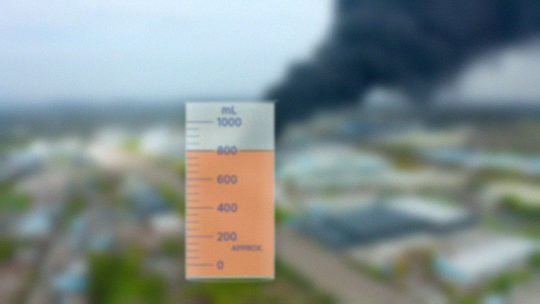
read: 800; mL
